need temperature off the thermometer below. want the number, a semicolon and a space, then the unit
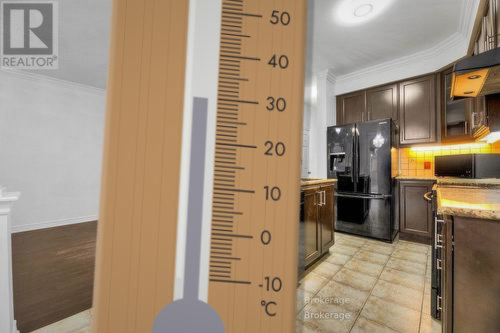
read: 30; °C
